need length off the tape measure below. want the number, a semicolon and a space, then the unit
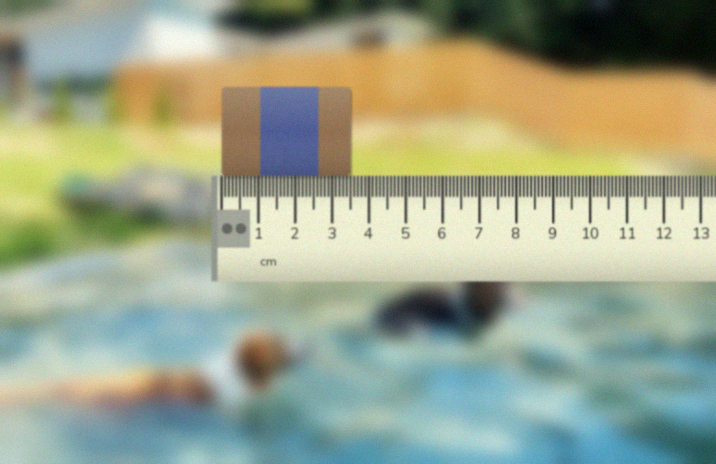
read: 3.5; cm
